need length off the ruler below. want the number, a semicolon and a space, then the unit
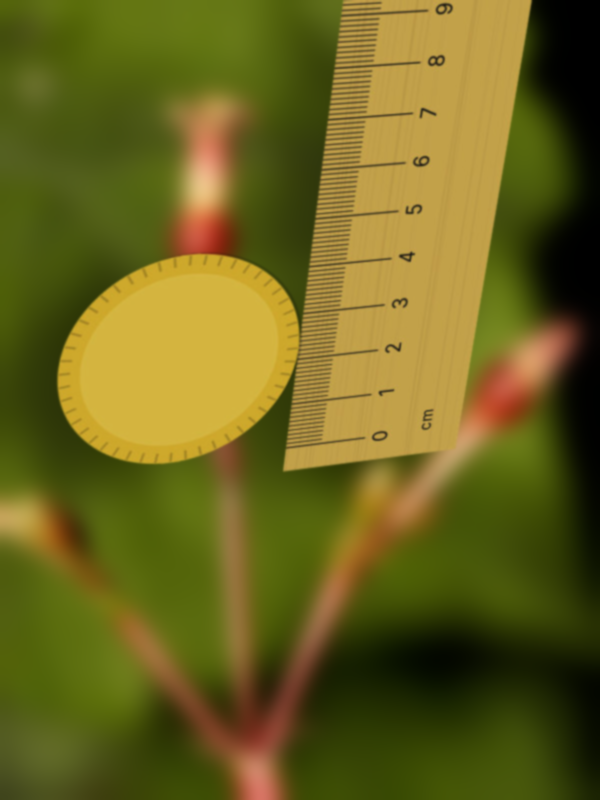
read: 4.5; cm
